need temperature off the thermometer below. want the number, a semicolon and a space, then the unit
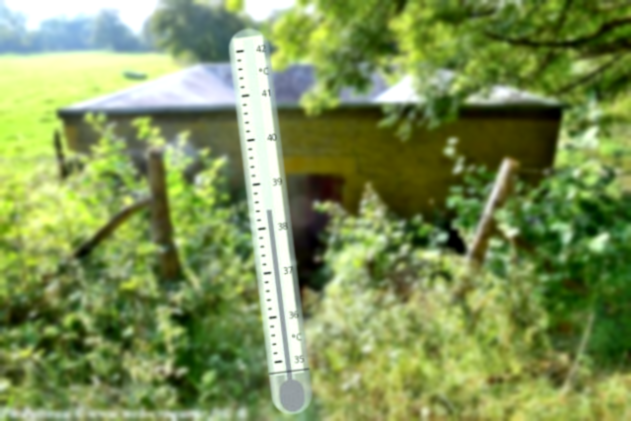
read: 38.4; °C
